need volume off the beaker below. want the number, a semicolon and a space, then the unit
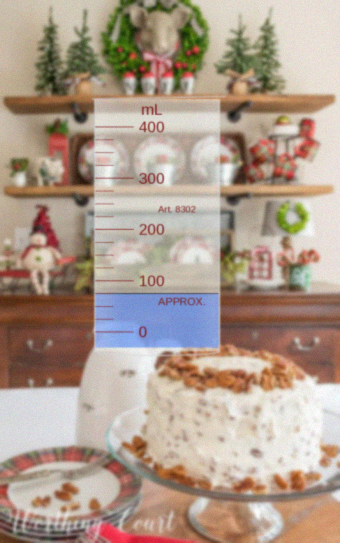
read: 75; mL
